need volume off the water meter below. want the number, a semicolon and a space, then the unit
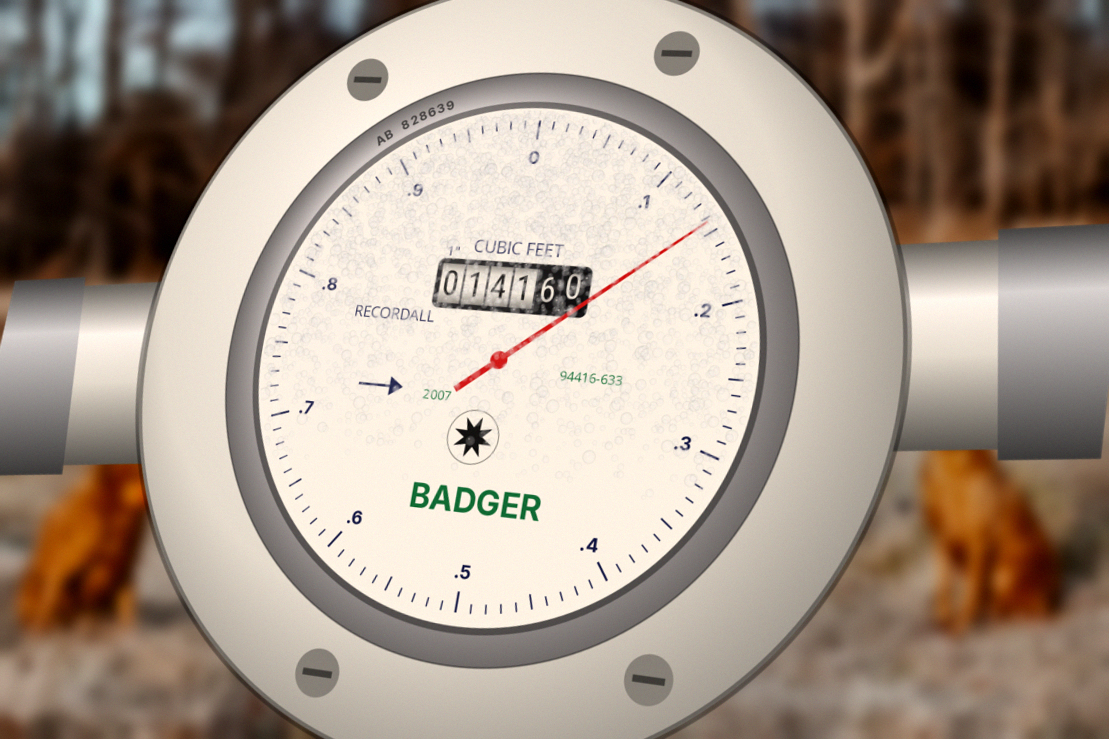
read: 14160.14; ft³
